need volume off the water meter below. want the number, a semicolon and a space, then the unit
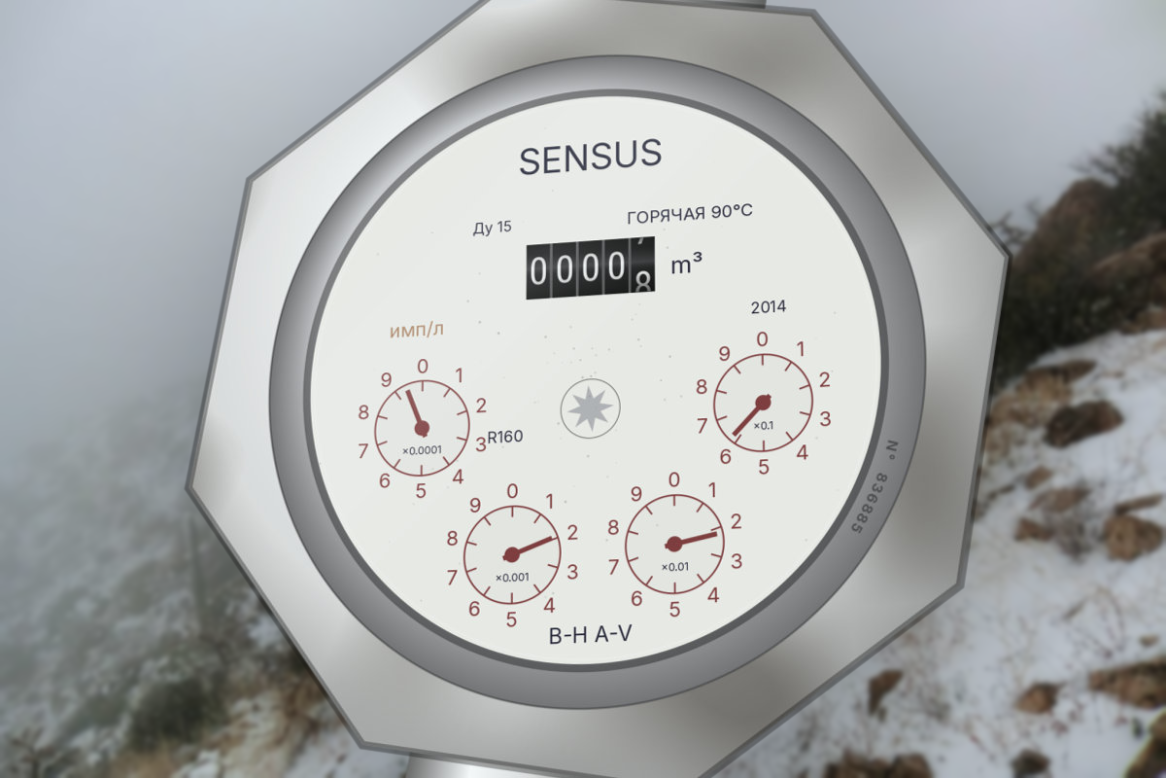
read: 7.6219; m³
